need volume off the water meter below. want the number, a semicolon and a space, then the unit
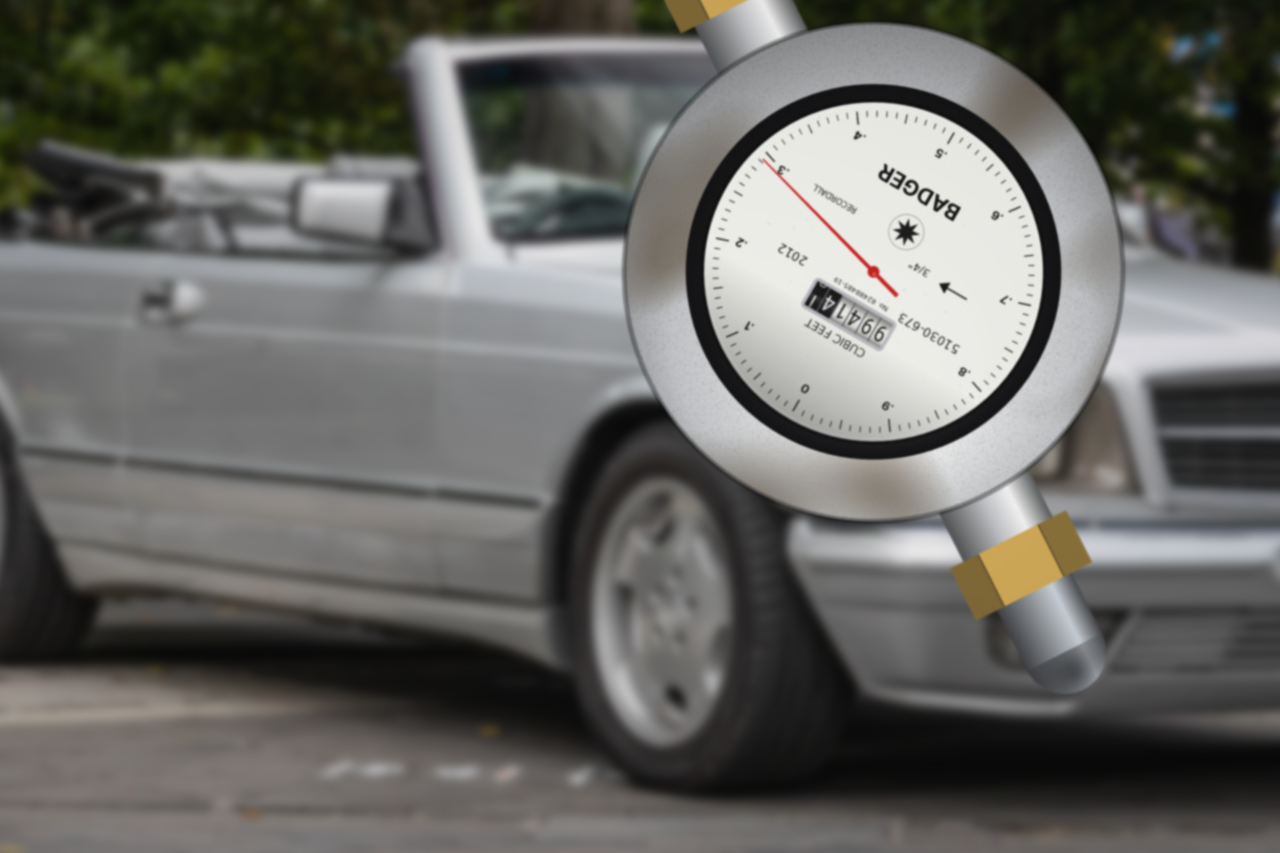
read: 994141.29; ft³
